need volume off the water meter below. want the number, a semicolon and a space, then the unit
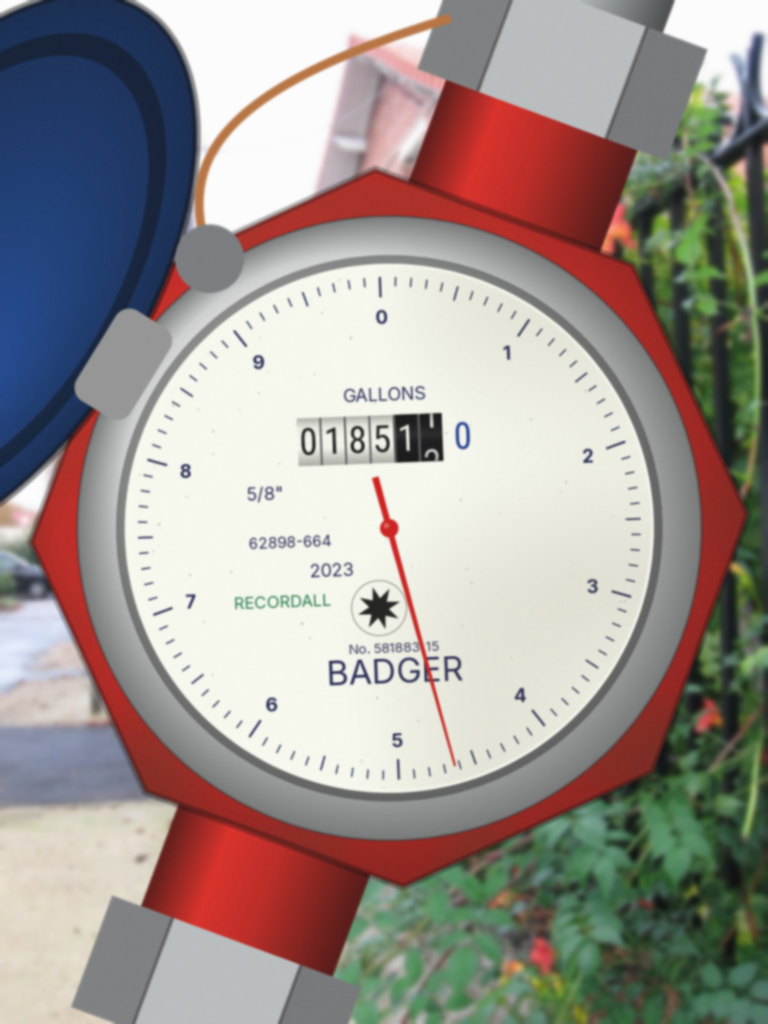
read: 185114.6; gal
